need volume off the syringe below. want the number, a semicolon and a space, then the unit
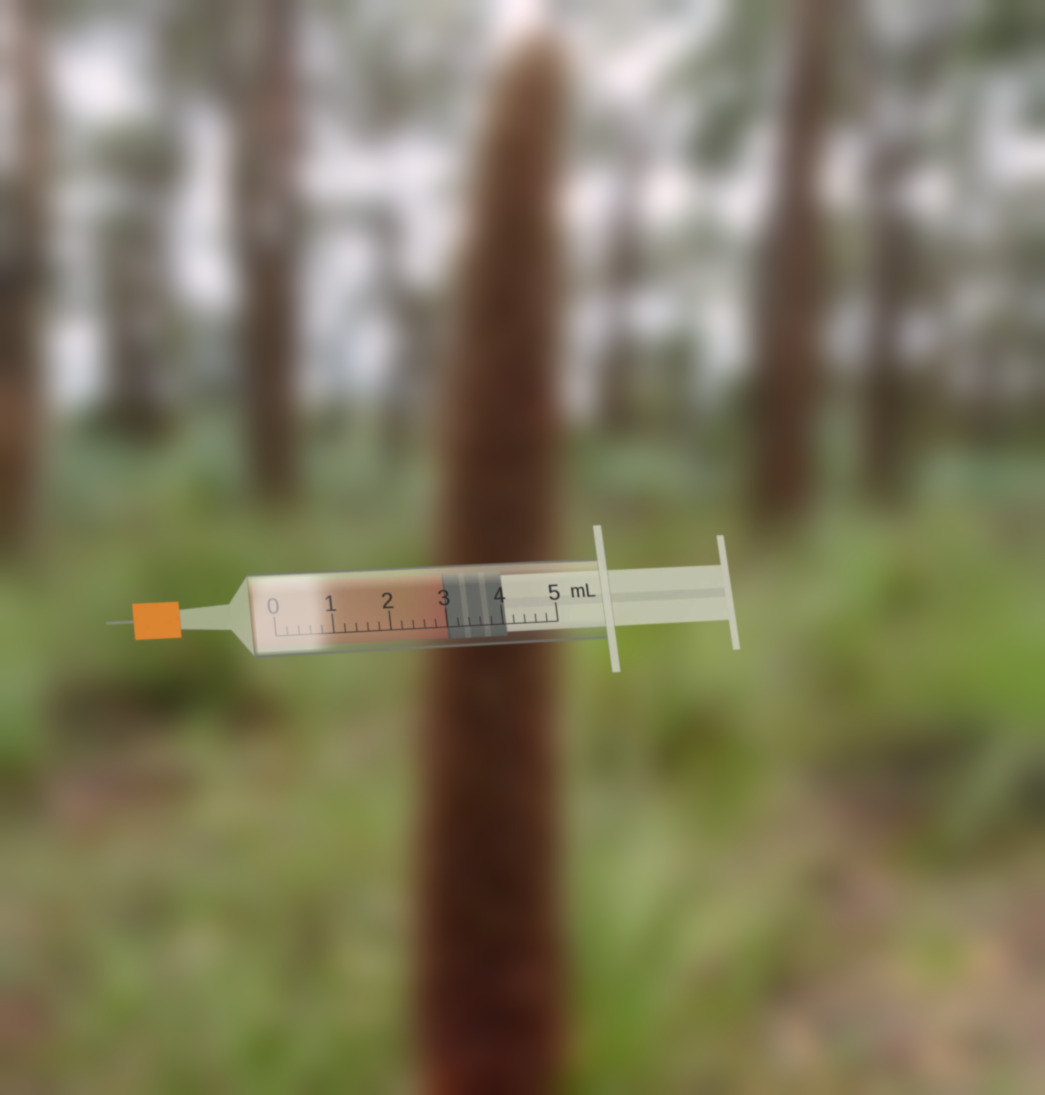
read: 3; mL
